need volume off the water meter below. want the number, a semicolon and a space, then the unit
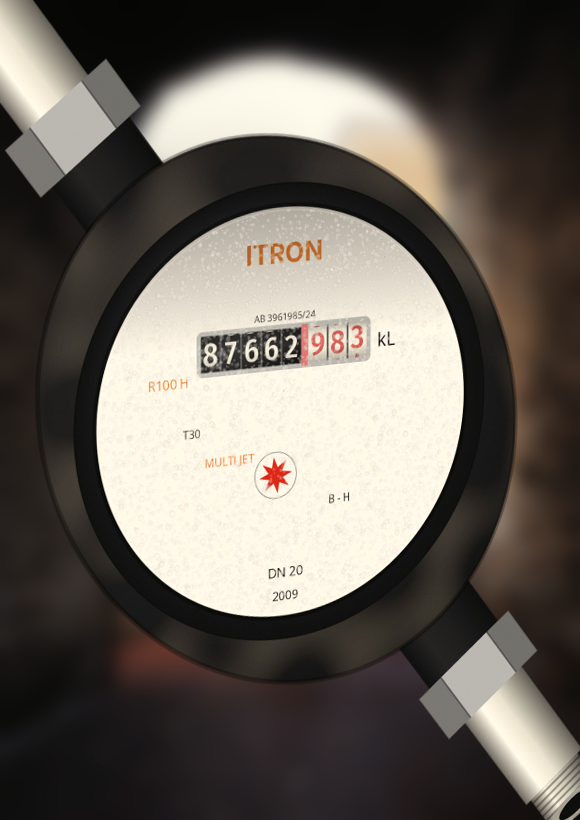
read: 87662.983; kL
